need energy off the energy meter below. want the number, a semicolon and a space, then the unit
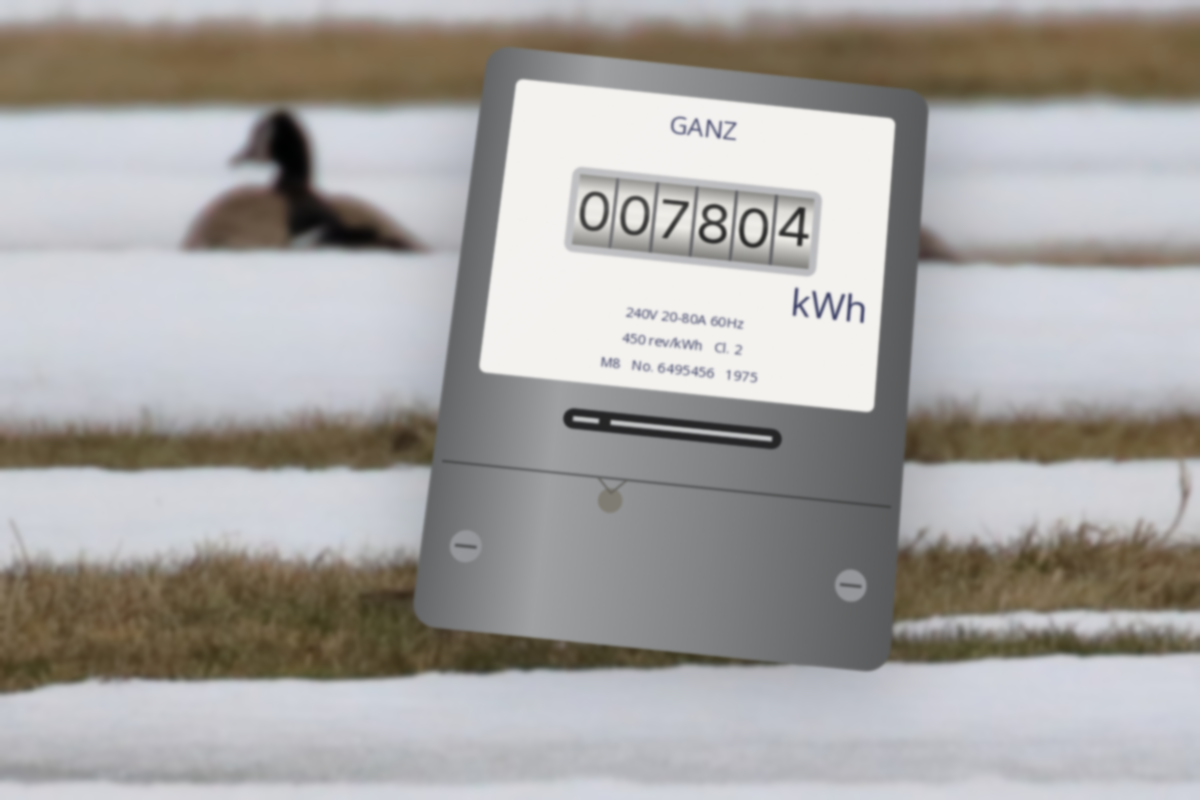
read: 7804; kWh
